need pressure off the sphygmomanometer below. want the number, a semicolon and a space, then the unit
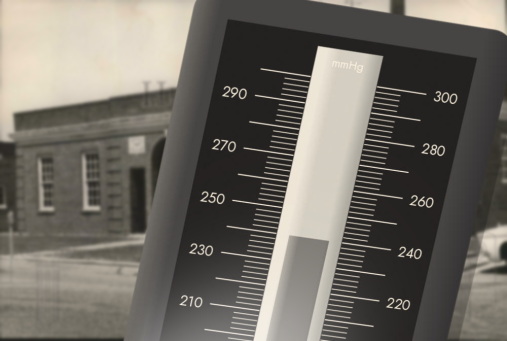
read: 240; mmHg
